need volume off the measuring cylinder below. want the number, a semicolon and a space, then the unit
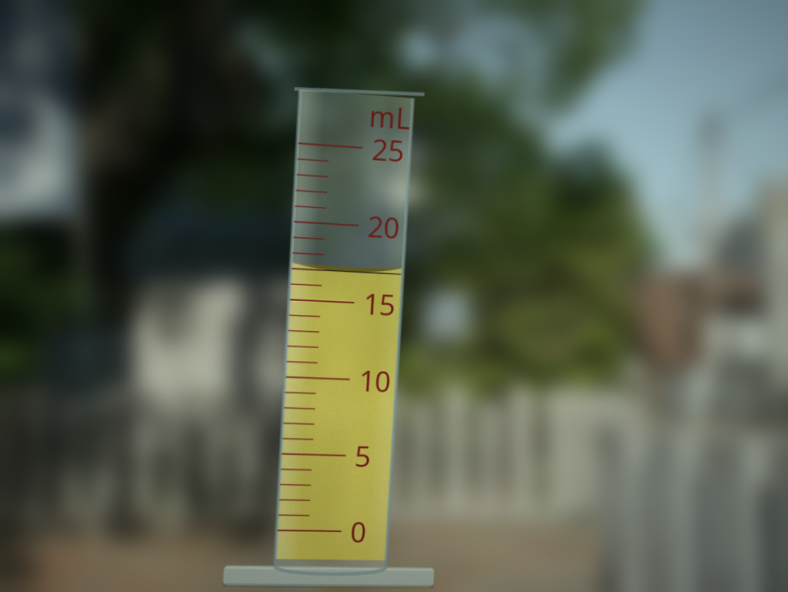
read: 17; mL
